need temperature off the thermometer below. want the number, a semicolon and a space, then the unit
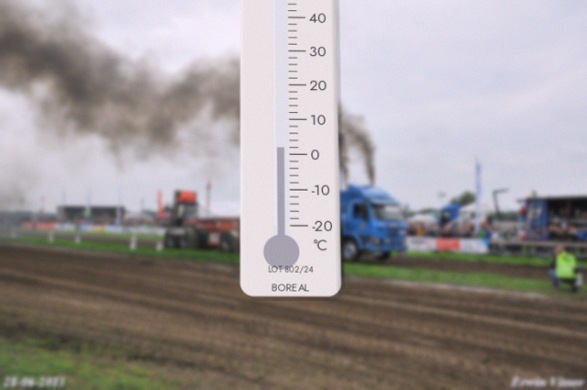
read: 2; °C
